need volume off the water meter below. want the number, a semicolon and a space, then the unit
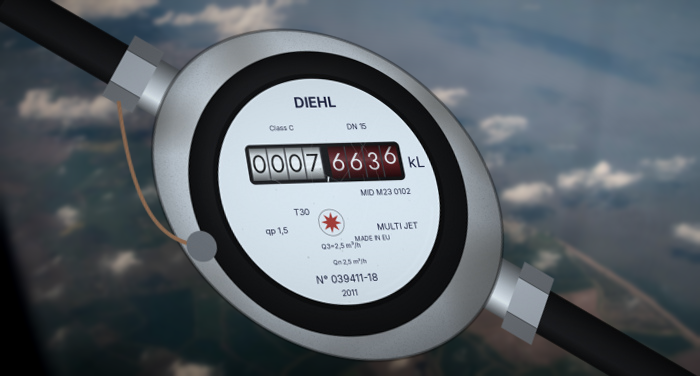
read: 7.6636; kL
